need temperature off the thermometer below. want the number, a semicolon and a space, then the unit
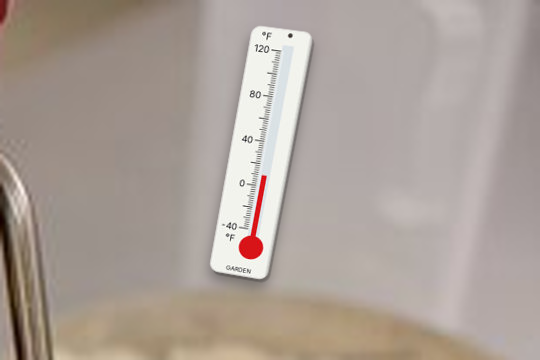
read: 10; °F
